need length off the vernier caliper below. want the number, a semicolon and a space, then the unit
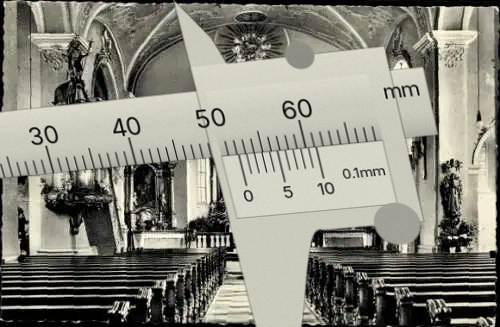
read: 52.2; mm
